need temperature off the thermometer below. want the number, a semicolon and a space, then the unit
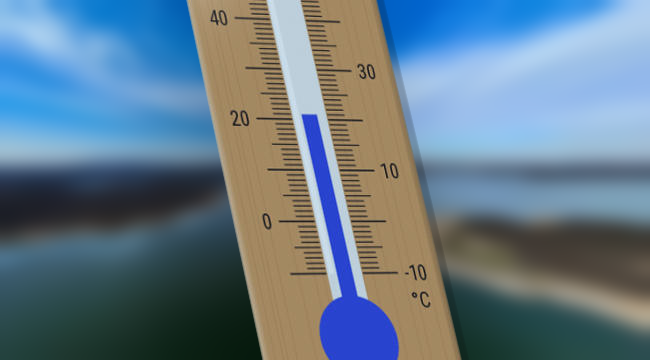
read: 21; °C
